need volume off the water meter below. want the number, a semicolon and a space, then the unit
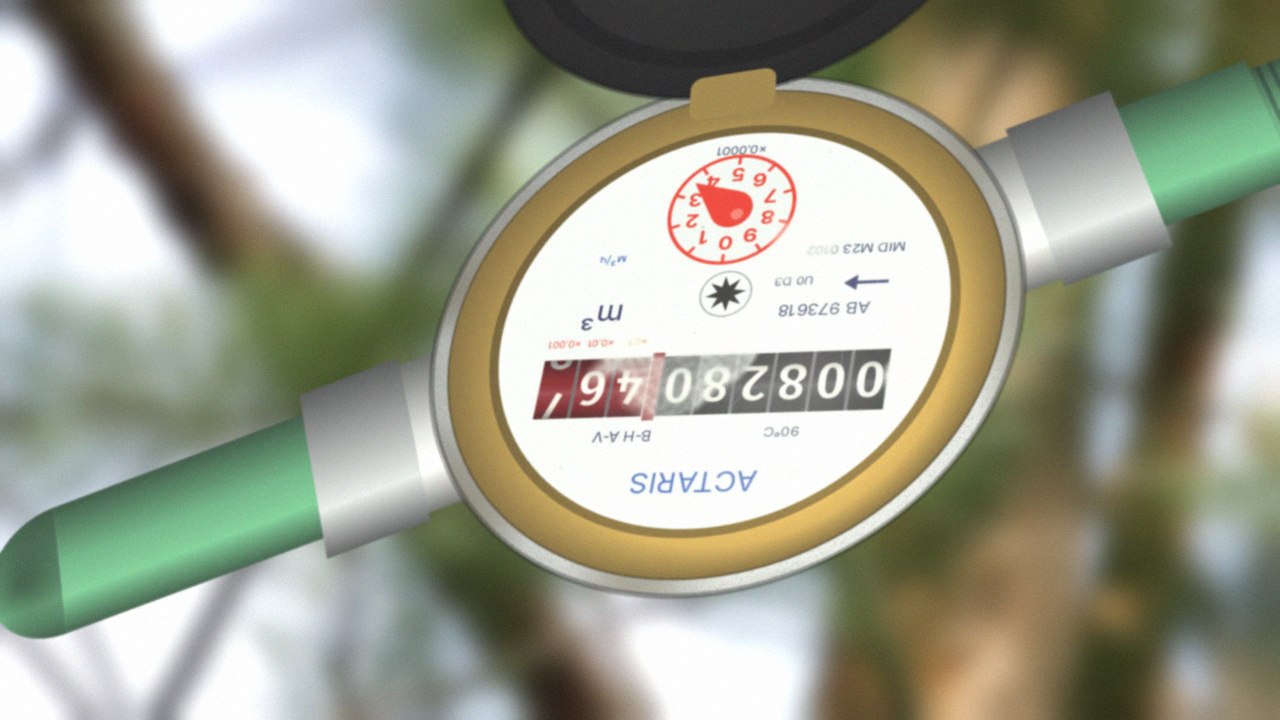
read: 8280.4673; m³
